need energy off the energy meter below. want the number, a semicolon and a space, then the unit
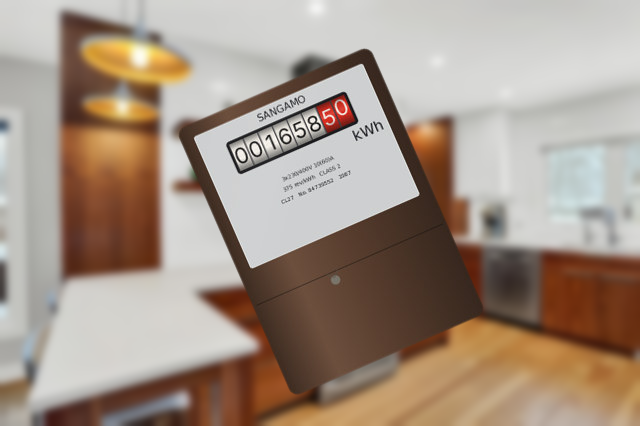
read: 1658.50; kWh
